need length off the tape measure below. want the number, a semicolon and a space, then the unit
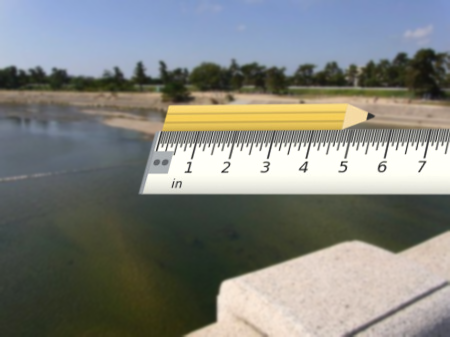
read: 5.5; in
